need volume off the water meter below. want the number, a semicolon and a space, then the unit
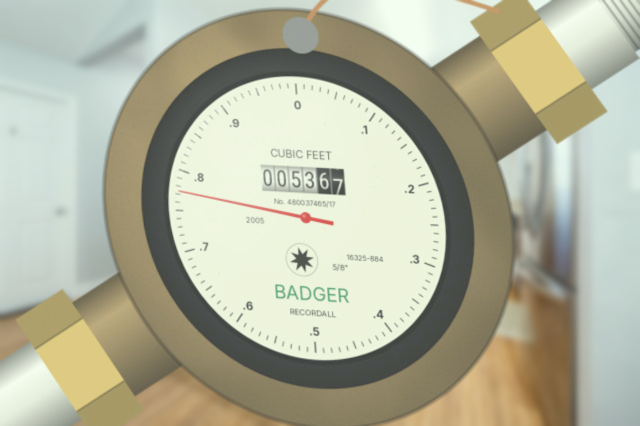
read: 5366.77; ft³
